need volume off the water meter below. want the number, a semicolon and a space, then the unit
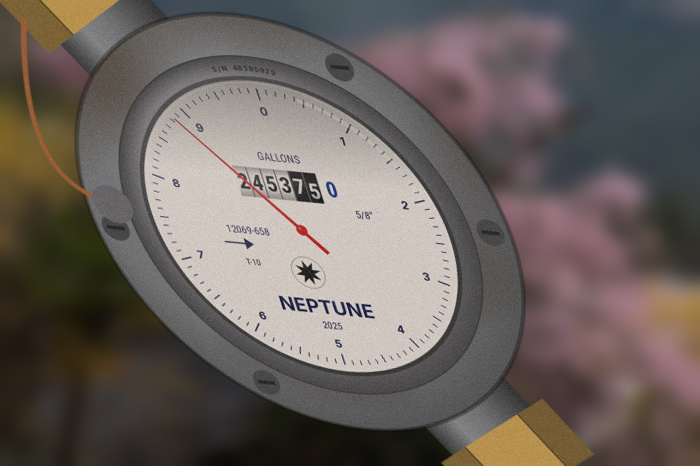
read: 2453748.8; gal
